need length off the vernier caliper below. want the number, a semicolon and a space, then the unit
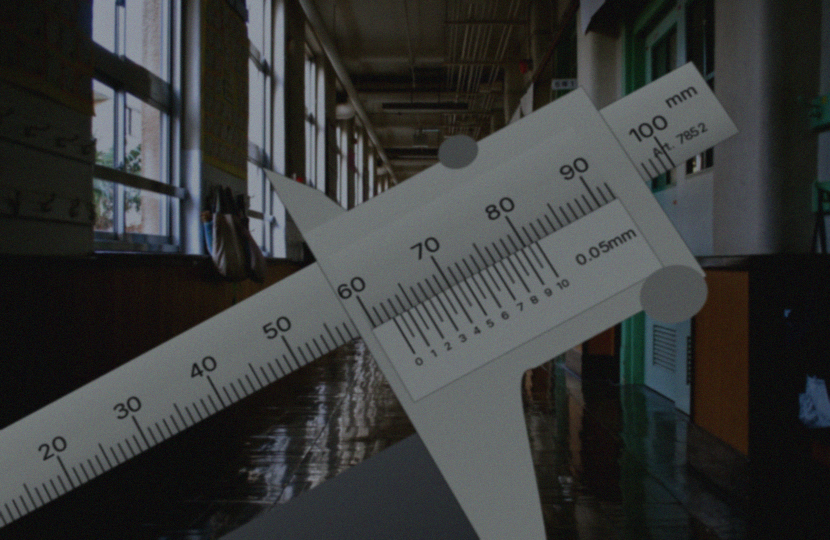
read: 62.4; mm
